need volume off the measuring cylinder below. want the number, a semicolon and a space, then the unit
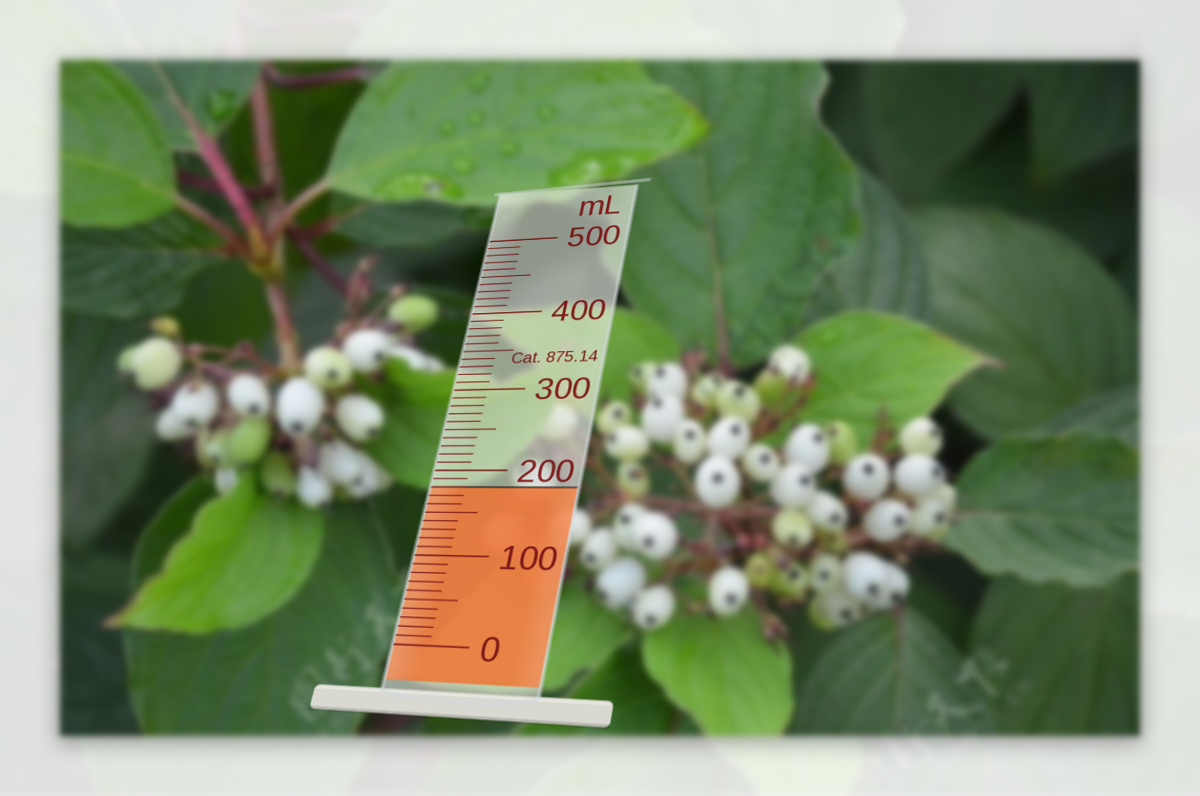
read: 180; mL
